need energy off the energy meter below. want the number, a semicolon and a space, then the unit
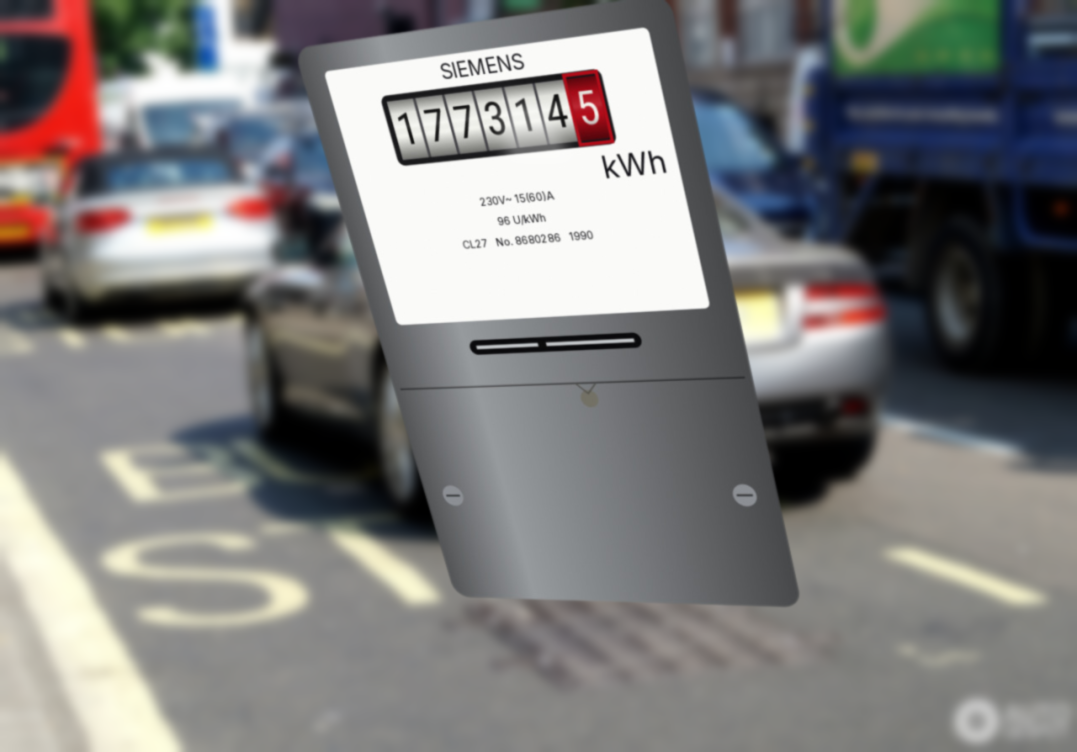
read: 177314.5; kWh
